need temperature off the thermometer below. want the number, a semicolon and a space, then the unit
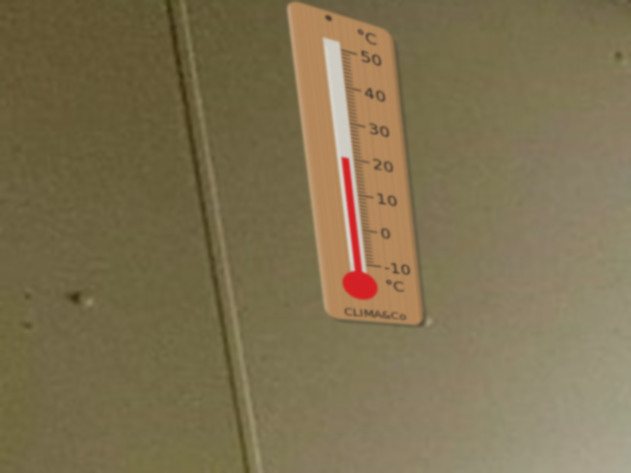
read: 20; °C
